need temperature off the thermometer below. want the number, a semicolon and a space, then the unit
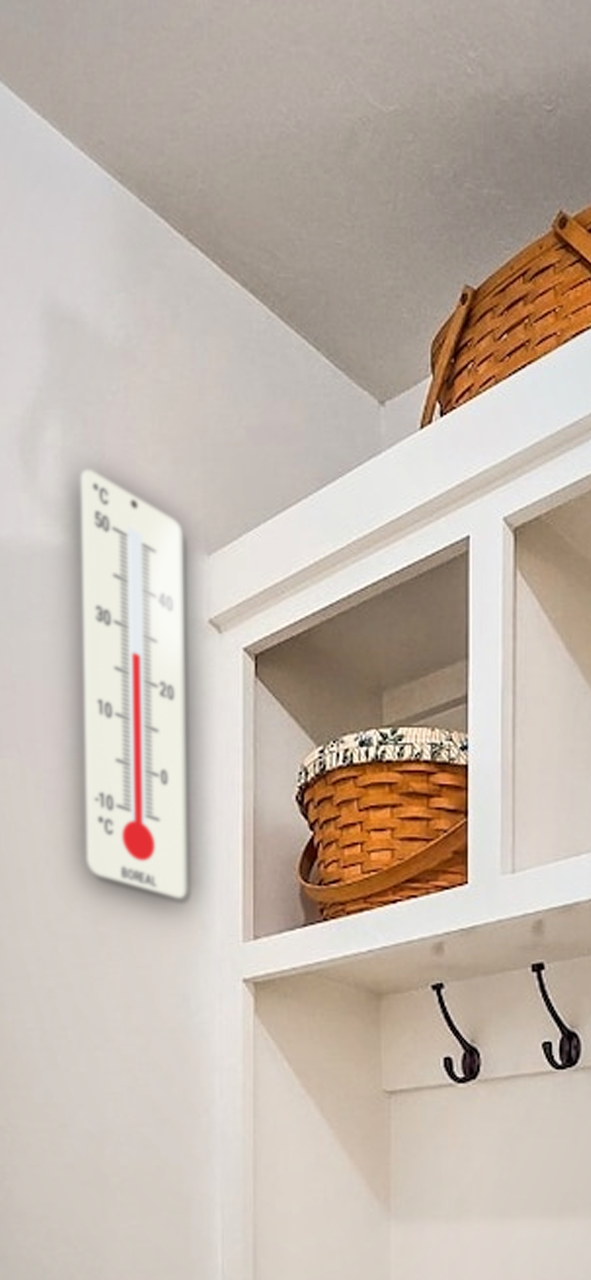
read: 25; °C
